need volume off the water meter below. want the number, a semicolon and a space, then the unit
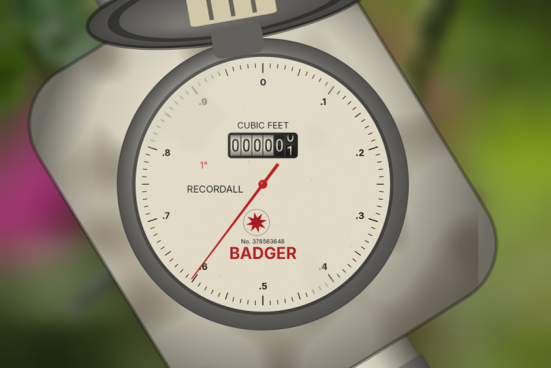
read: 0.60; ft³
